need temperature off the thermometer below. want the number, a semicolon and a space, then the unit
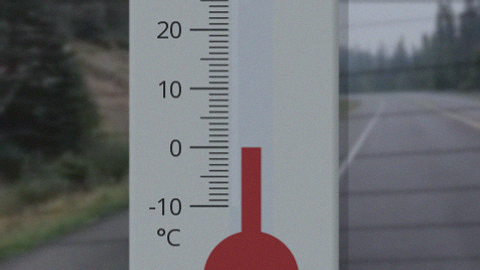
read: 0; °C
